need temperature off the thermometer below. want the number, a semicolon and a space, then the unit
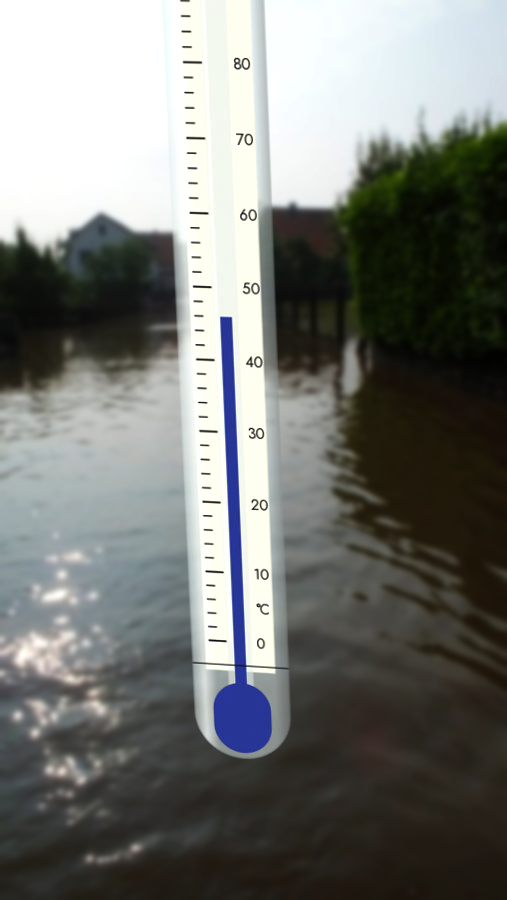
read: 46; °C
